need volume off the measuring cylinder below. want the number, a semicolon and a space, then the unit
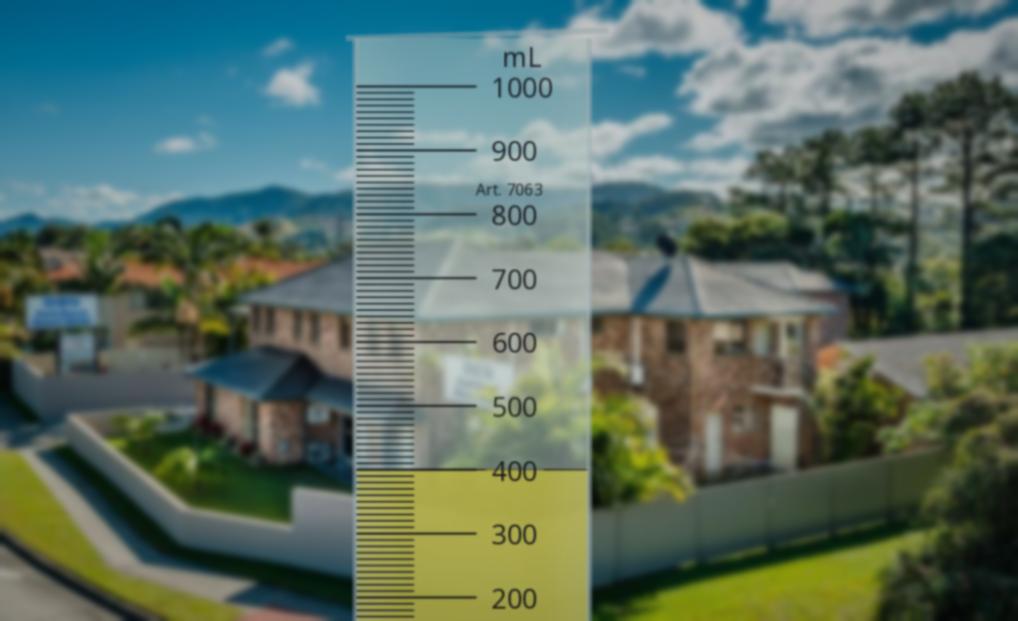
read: 400; mL
